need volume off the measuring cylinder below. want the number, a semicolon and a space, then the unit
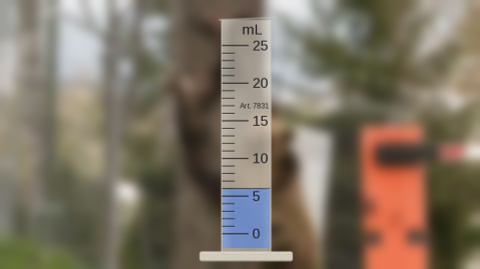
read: 6; mL
